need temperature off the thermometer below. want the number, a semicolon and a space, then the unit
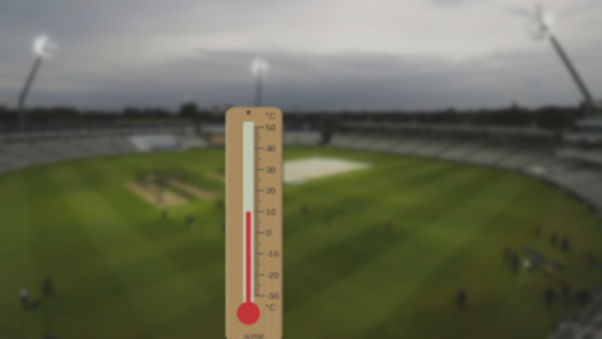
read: 10; °C
